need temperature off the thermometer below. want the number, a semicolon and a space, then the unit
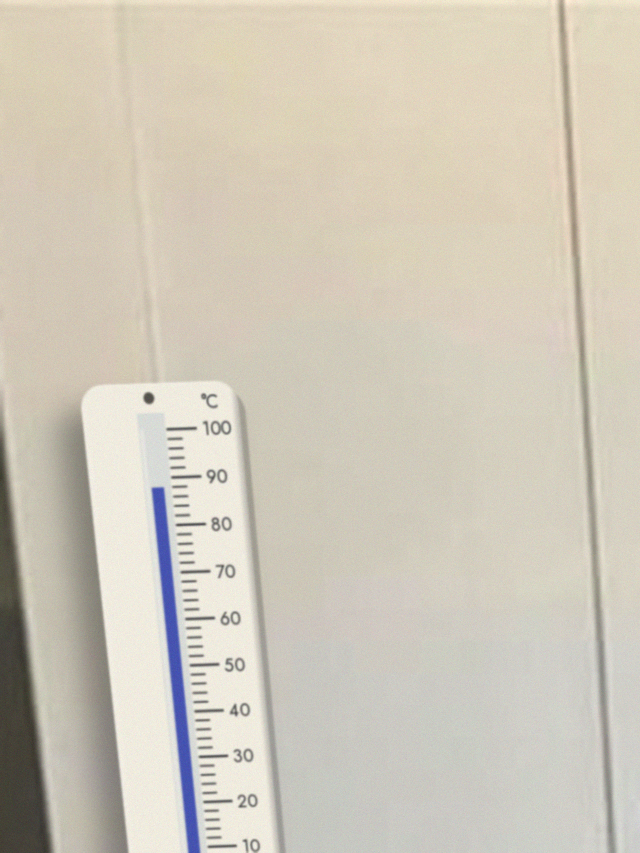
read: 88; °C
